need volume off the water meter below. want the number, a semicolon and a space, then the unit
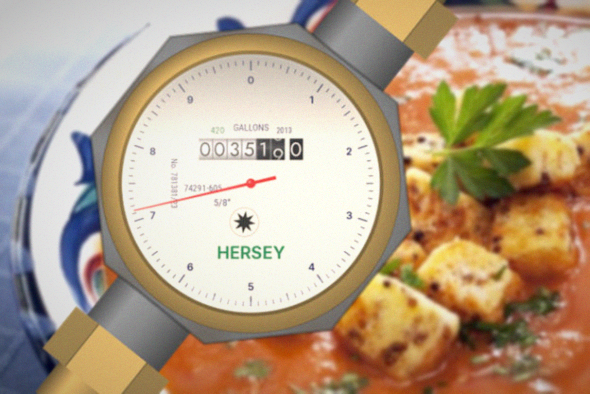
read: 35187.1; gal
